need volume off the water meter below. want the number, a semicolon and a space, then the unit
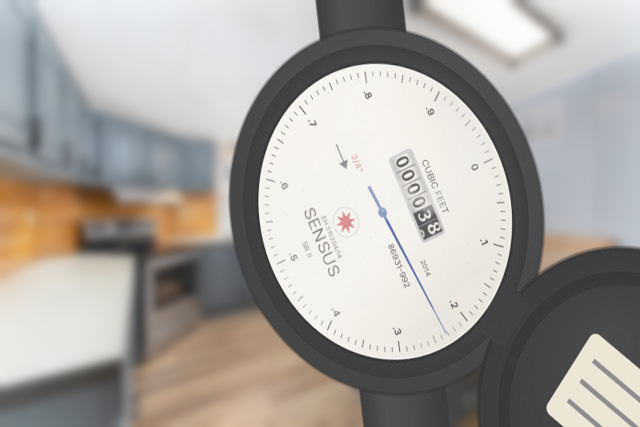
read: 38.23; ft³
